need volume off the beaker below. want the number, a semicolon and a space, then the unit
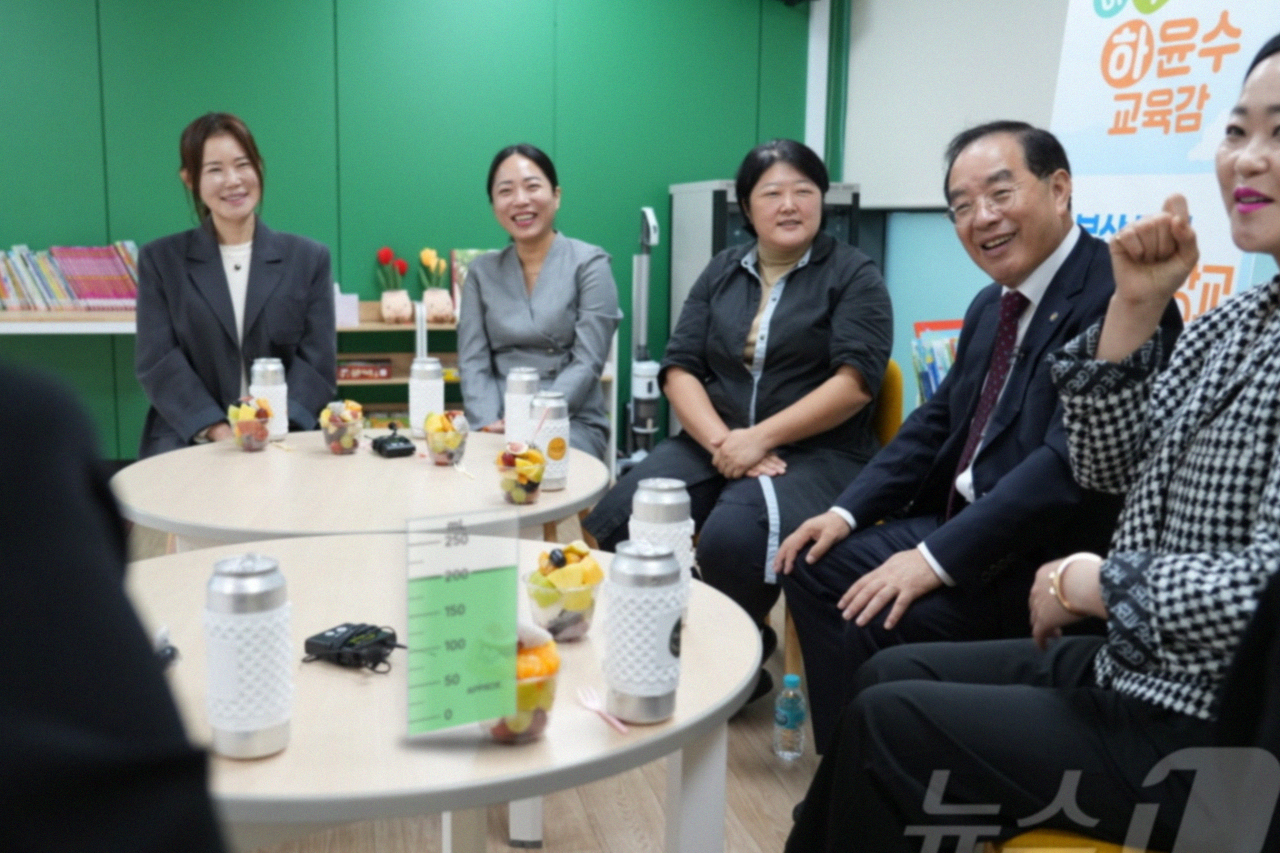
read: 200; mL
